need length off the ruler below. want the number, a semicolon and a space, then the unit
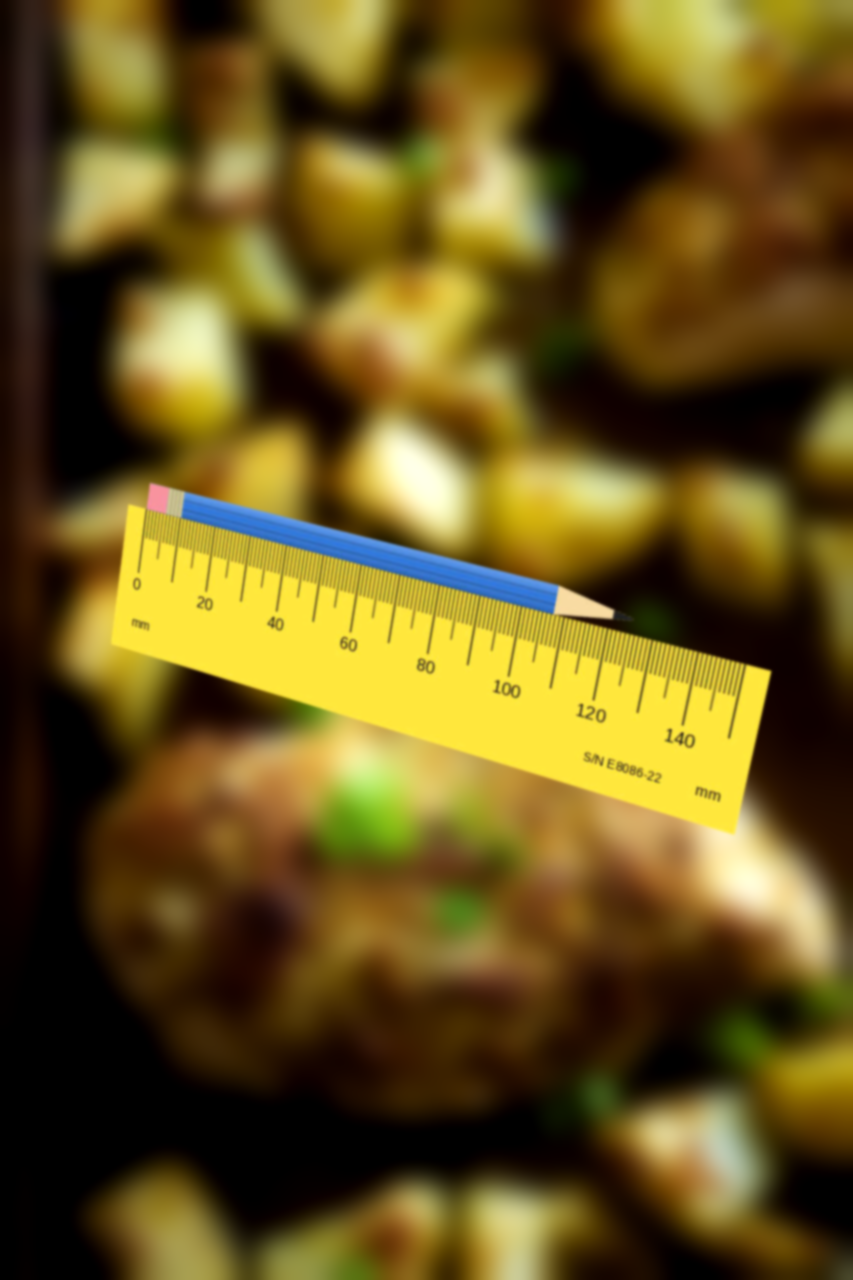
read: 125; mm
